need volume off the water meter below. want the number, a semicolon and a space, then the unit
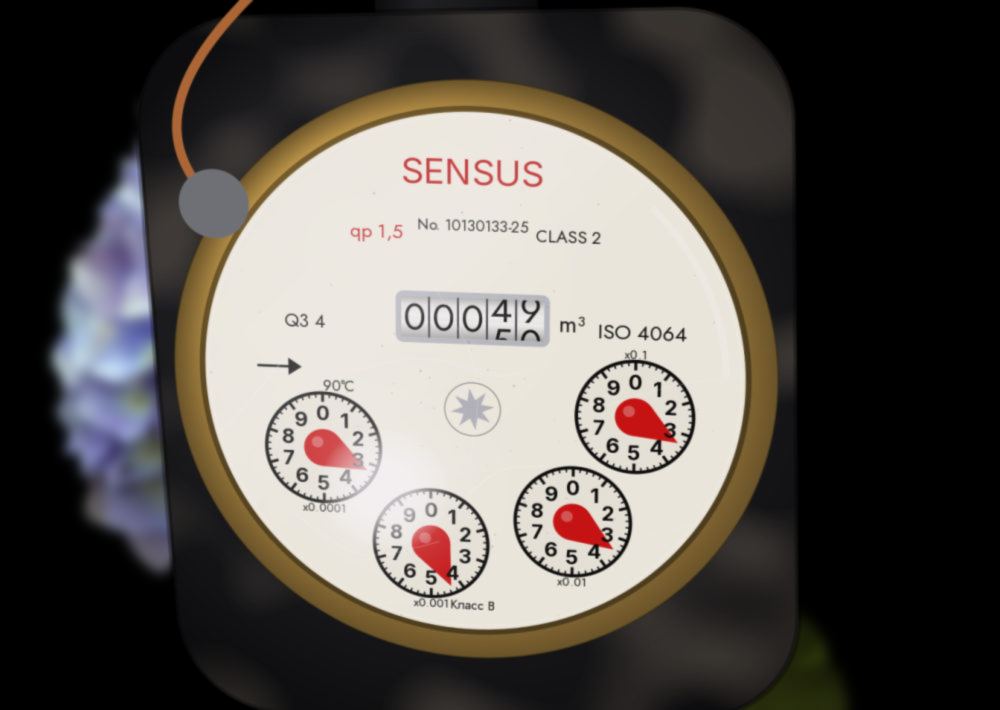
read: 49.3343; m³
